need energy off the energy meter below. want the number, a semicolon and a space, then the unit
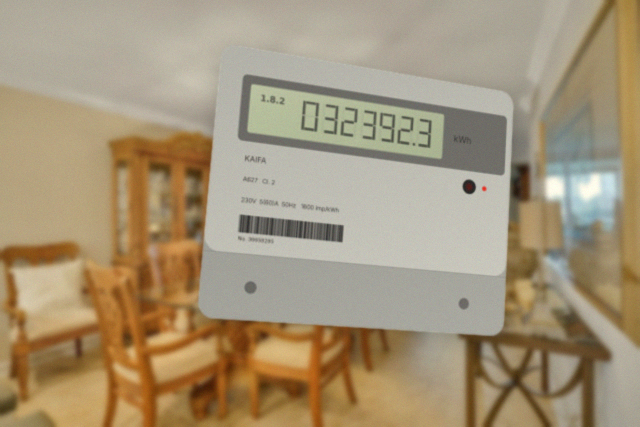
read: 32392.3; kWh
